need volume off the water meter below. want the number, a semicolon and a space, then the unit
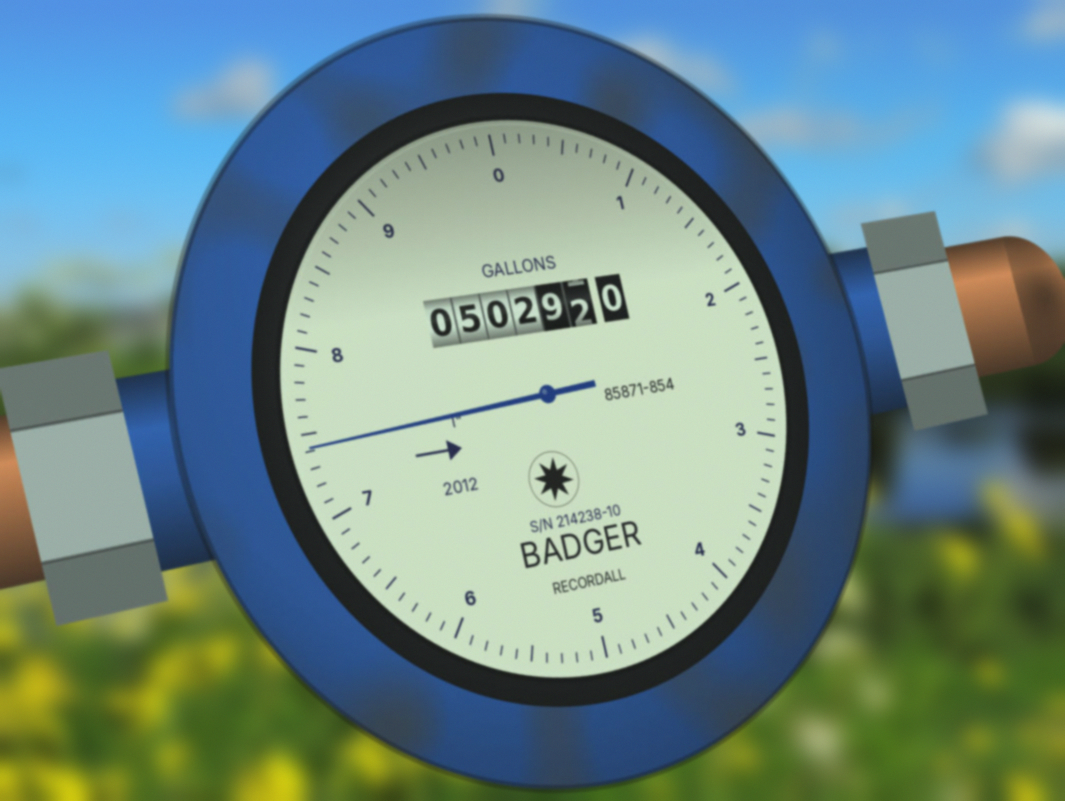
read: 502917.4; gal
